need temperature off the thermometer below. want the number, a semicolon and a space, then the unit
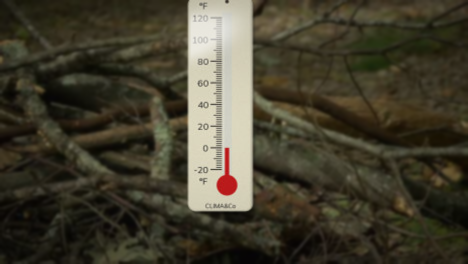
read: 0; °F
